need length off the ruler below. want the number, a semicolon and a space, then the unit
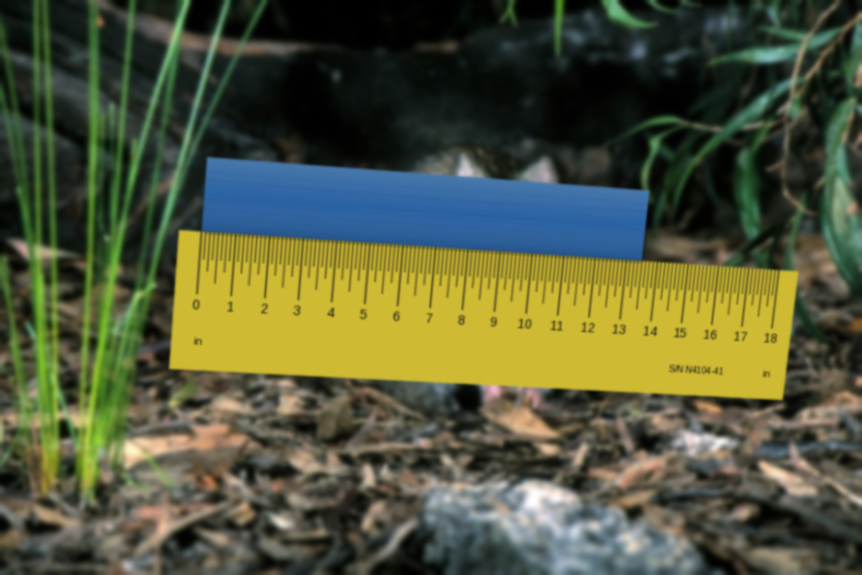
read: 13.5; in
